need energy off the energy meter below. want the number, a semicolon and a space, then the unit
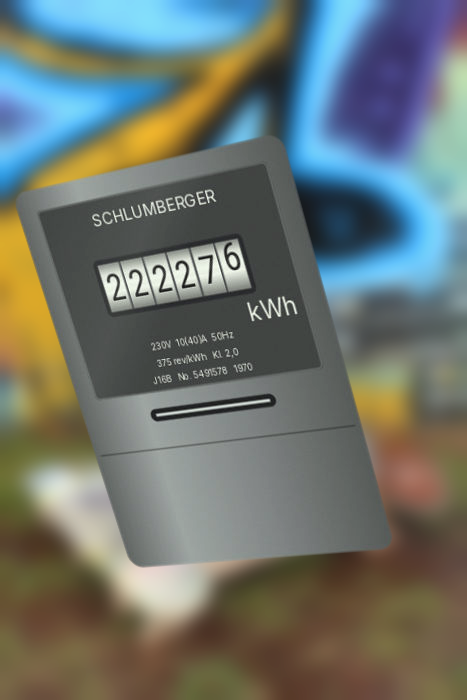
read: 222276; kWh
